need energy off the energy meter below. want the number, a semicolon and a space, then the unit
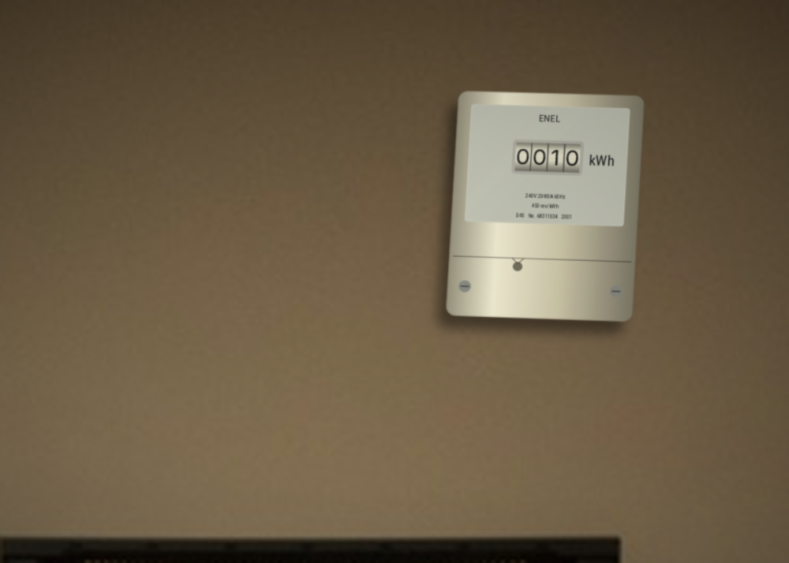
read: 10; kWh
